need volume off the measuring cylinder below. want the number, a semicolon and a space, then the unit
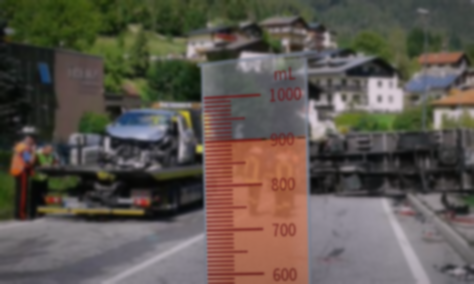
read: 900; mL
